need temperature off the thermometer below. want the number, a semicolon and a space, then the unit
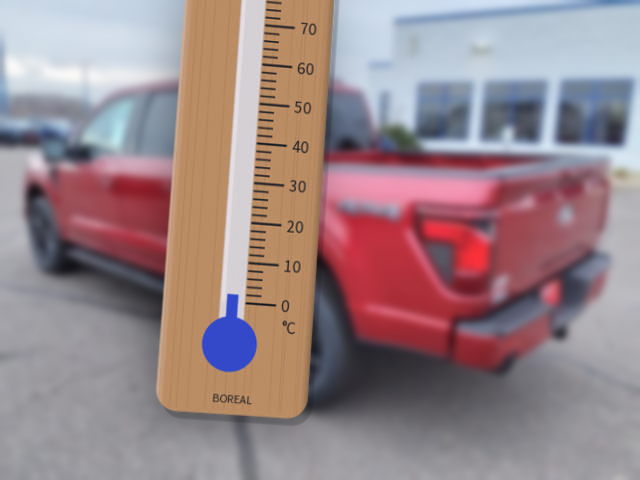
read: 2; °C
